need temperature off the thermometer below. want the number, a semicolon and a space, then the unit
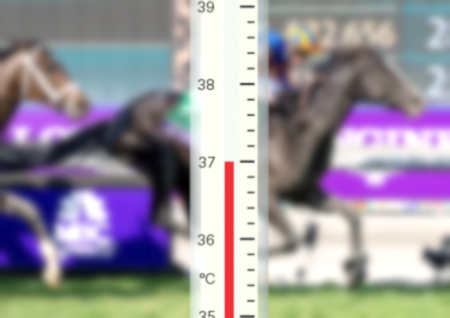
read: 37; °C
